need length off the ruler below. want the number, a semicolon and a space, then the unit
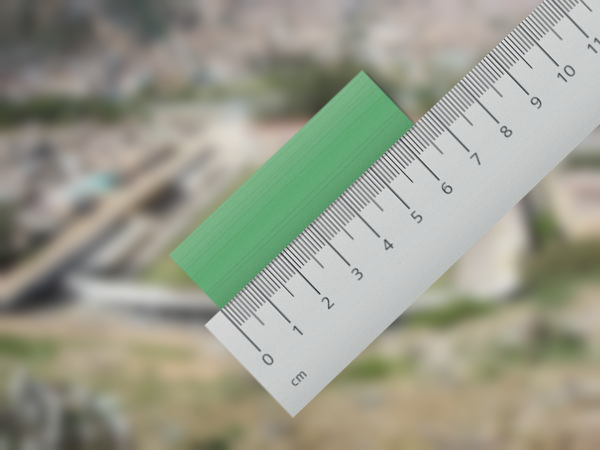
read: 6.5; cm
